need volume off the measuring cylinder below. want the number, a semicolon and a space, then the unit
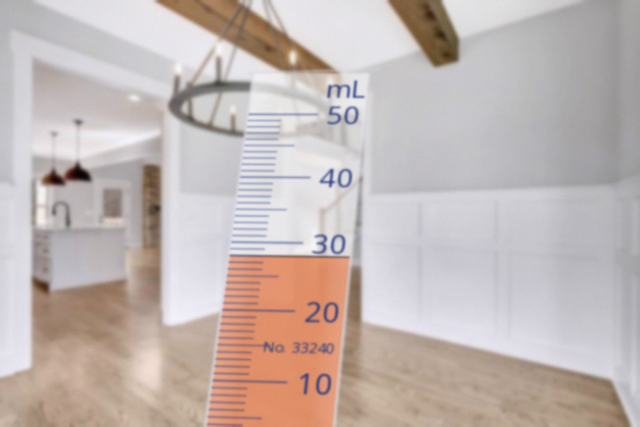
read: 28; mL
